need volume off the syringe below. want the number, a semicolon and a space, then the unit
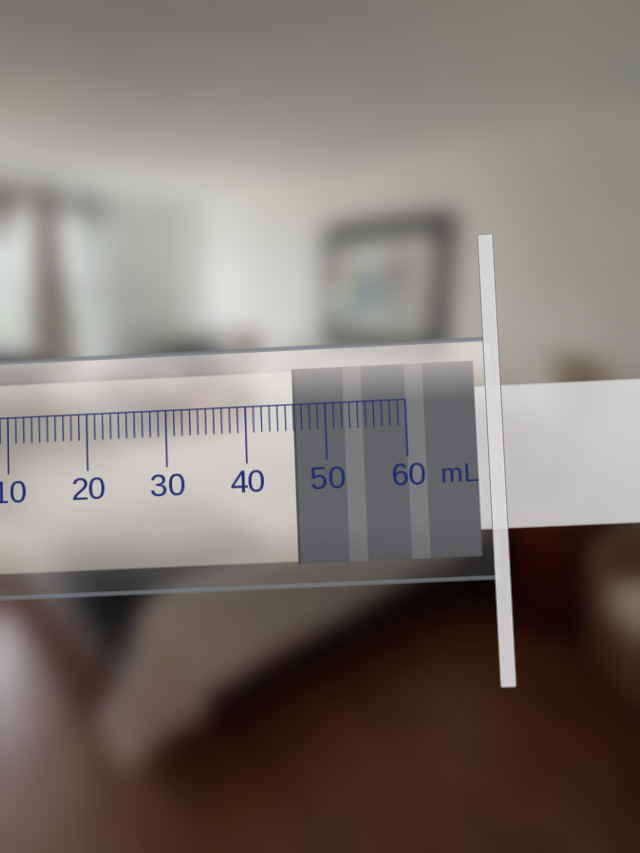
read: 46; mL
